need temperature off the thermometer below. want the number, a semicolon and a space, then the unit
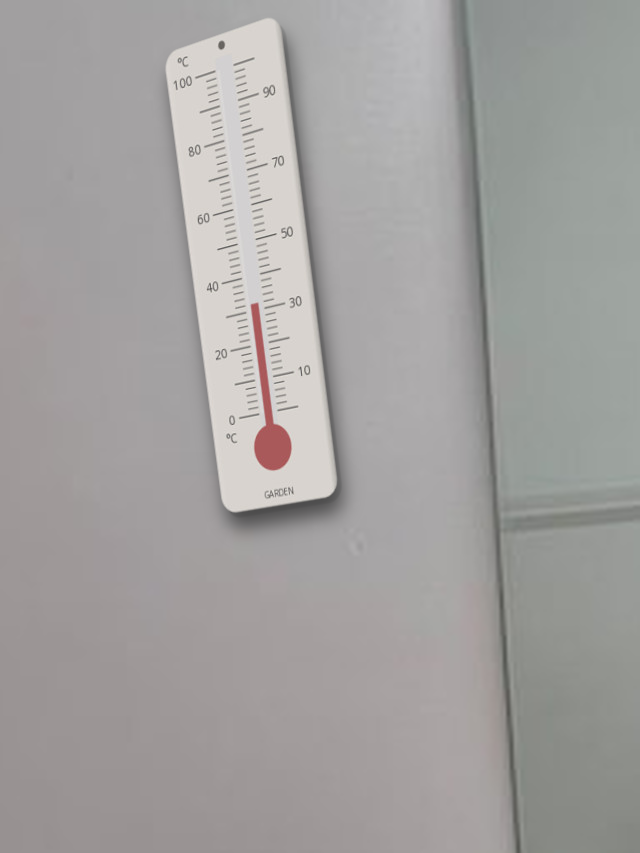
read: 32; °C
